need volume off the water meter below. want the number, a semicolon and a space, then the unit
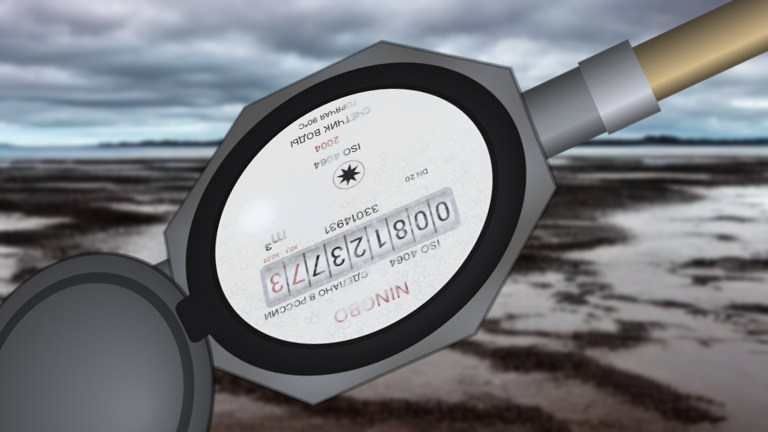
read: 81237.73; m³
